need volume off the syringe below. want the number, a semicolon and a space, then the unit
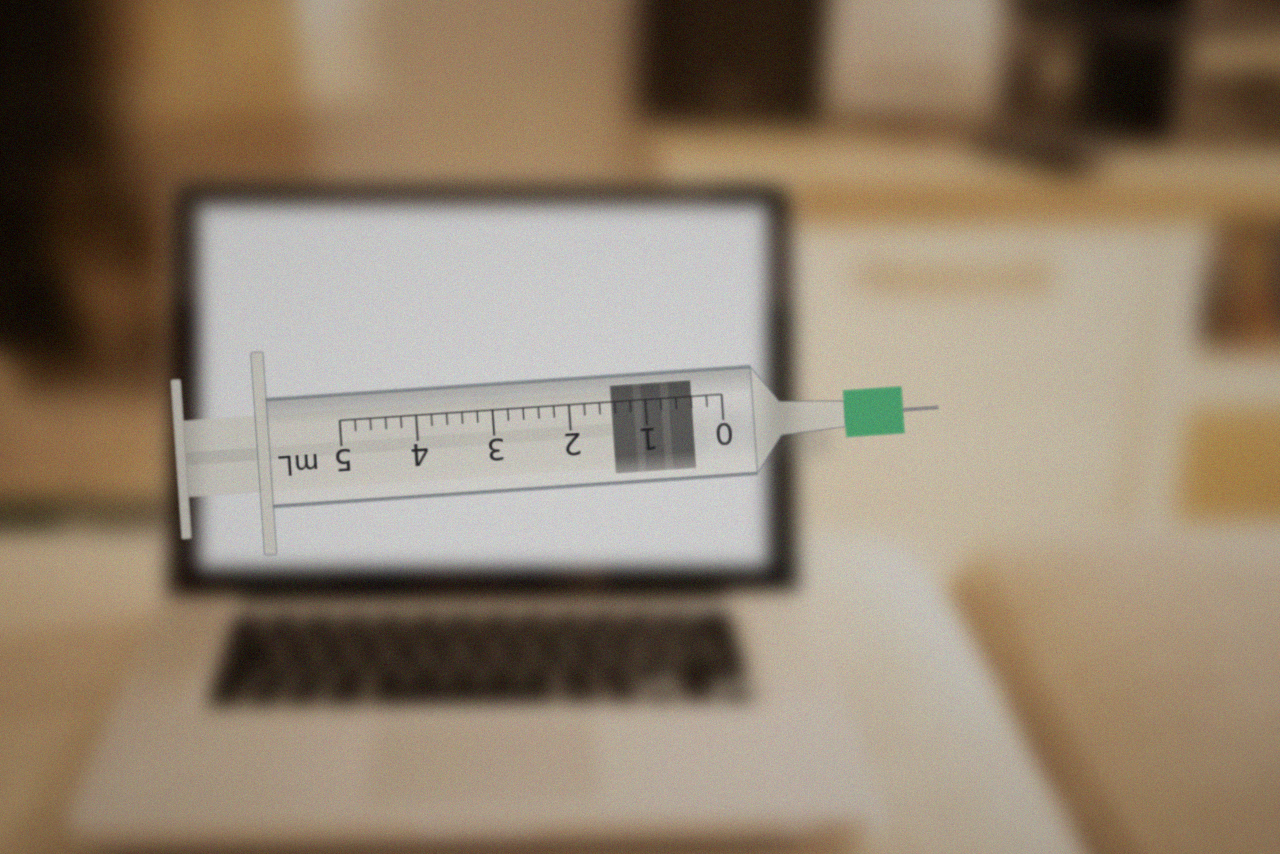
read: 0.4; mL
